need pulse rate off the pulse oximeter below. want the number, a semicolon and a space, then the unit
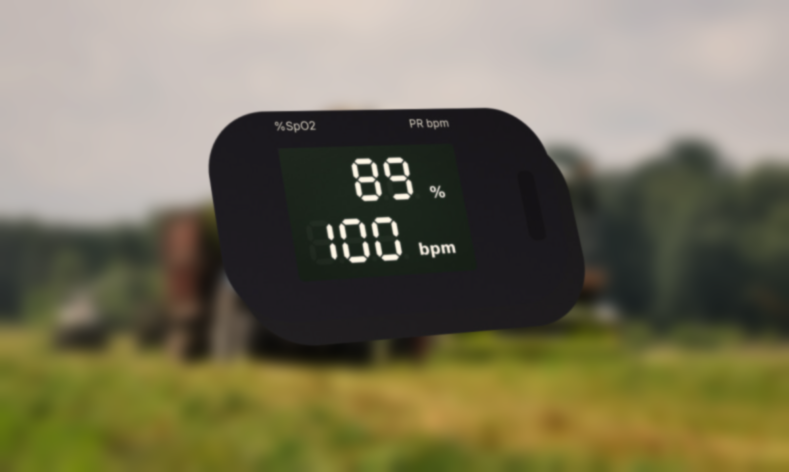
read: 100; bpm
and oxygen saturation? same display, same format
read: 89; %
